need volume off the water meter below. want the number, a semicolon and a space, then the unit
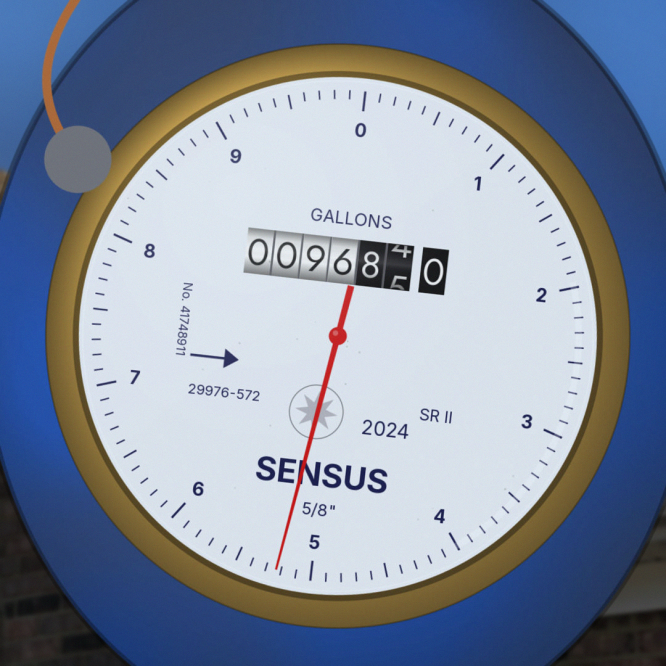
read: 96845.2; gal
